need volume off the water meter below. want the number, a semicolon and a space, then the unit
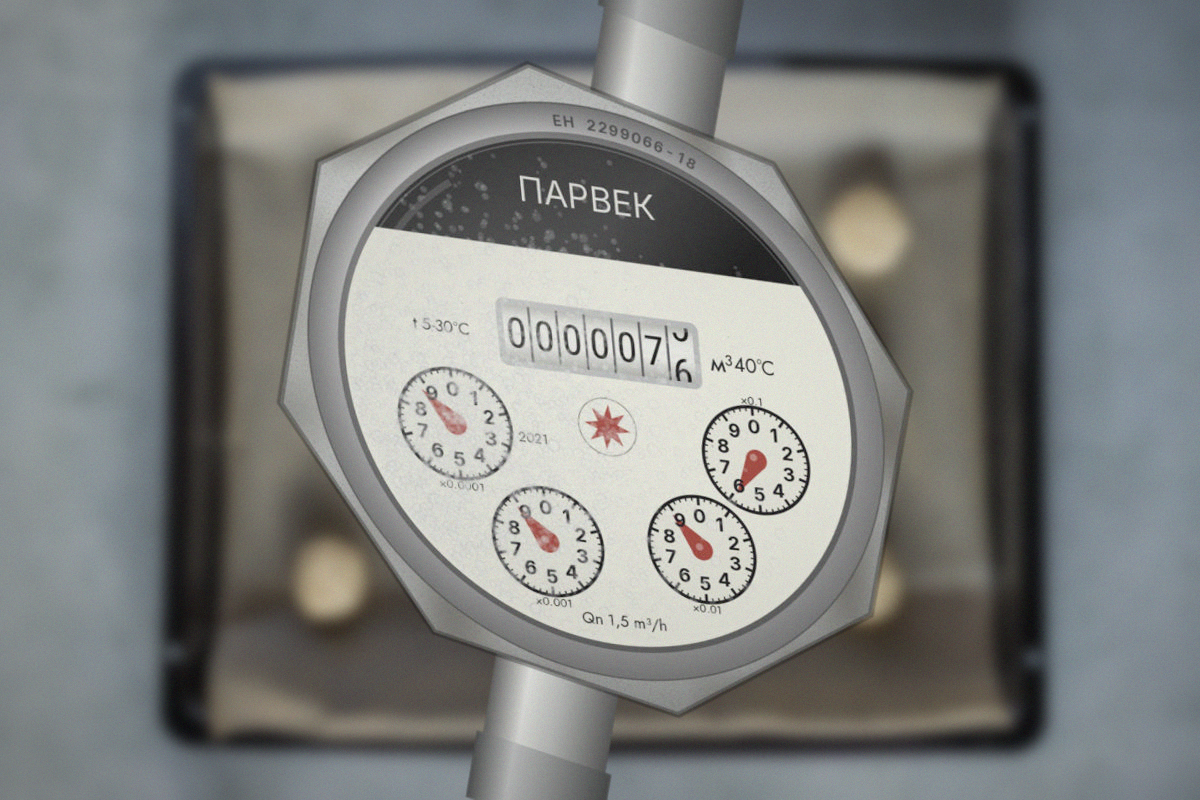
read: 75.5888; m³
